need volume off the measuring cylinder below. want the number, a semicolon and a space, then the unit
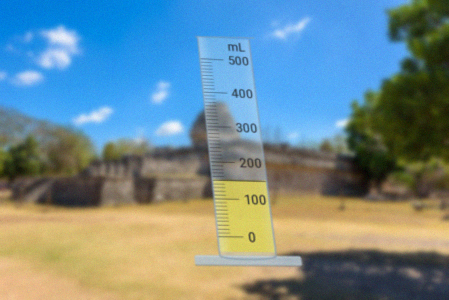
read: 150; mL
